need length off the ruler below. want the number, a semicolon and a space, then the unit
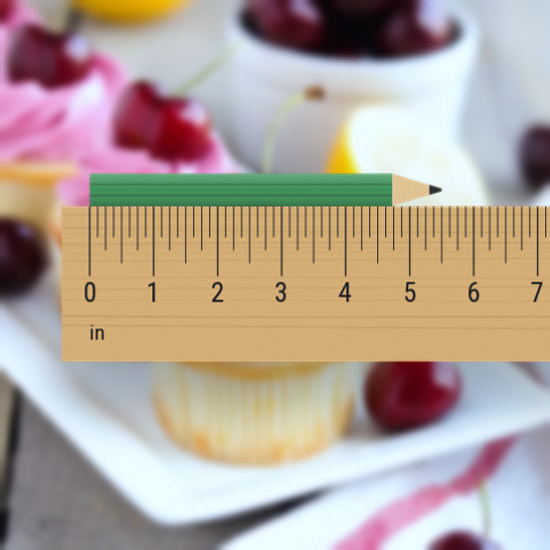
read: 5.5; in
